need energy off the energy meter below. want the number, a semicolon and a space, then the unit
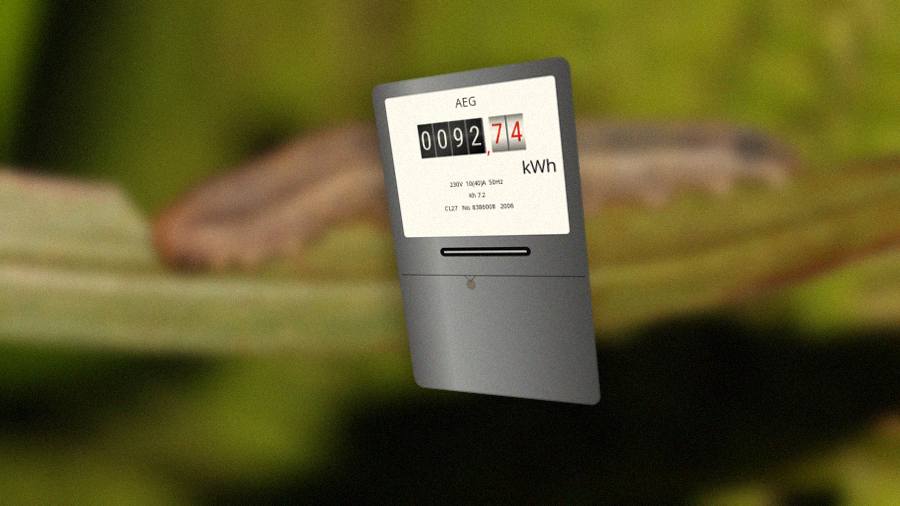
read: 92.74; kWh
